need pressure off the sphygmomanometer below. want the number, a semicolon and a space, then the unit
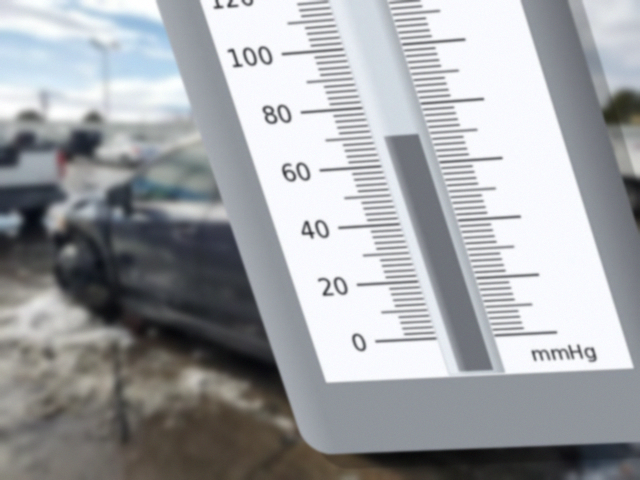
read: 70; mmHg
